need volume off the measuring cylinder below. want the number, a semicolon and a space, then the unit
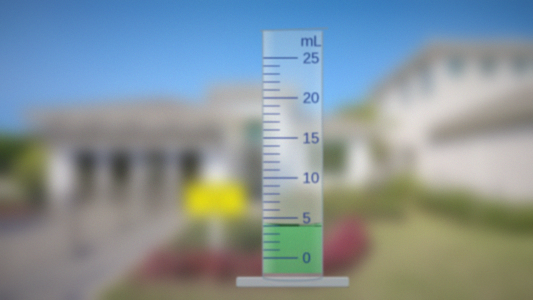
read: 4; mL
